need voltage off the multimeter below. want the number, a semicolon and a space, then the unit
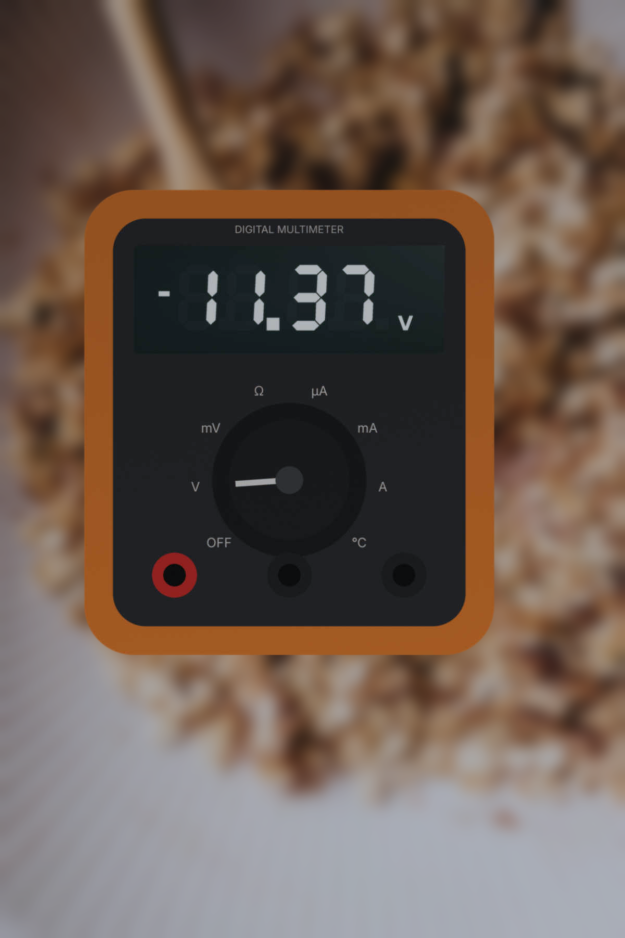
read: -11.37; V
